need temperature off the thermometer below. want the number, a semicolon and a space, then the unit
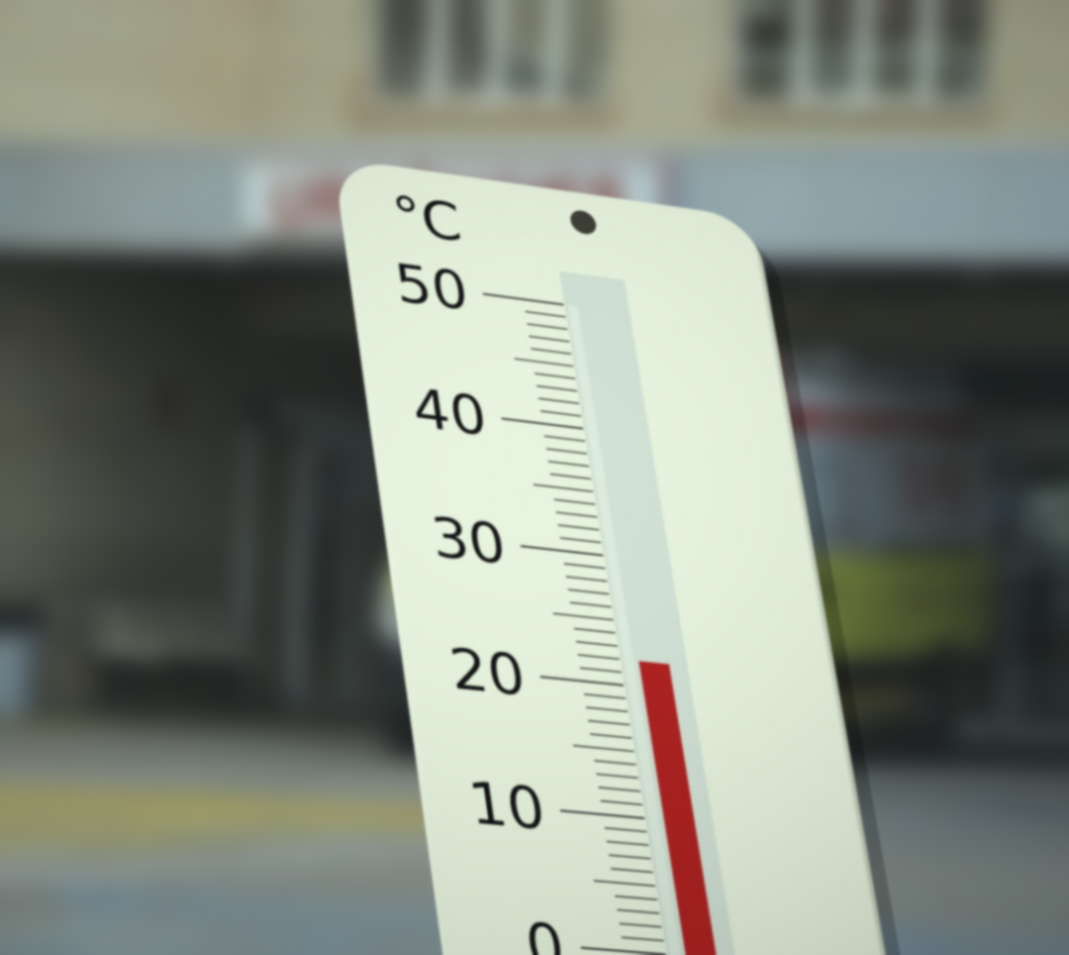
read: 22; °C
